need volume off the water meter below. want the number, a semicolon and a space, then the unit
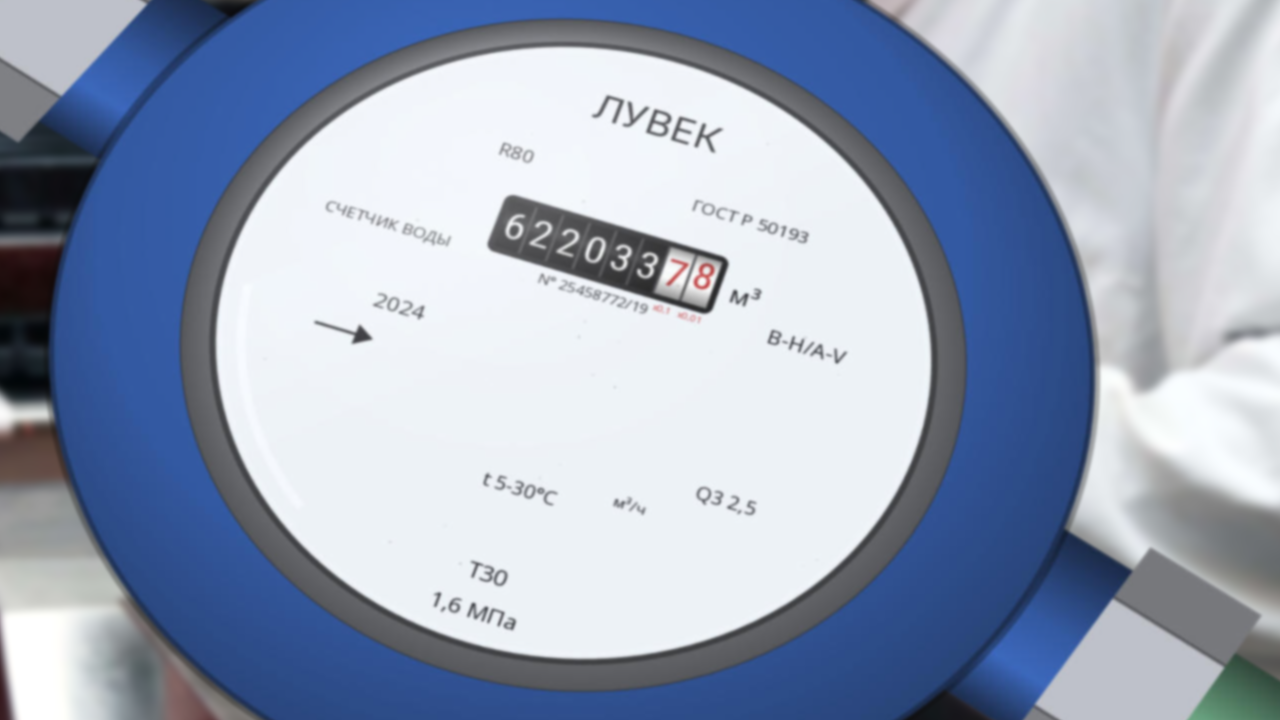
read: 622033.78; m³
